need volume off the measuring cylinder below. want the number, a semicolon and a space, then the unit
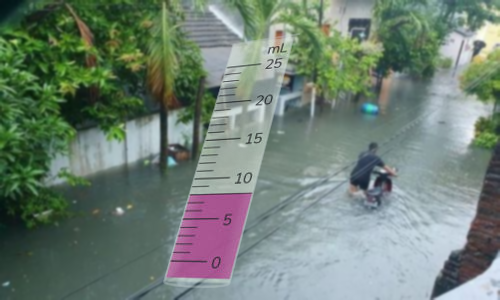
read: 8; mL
